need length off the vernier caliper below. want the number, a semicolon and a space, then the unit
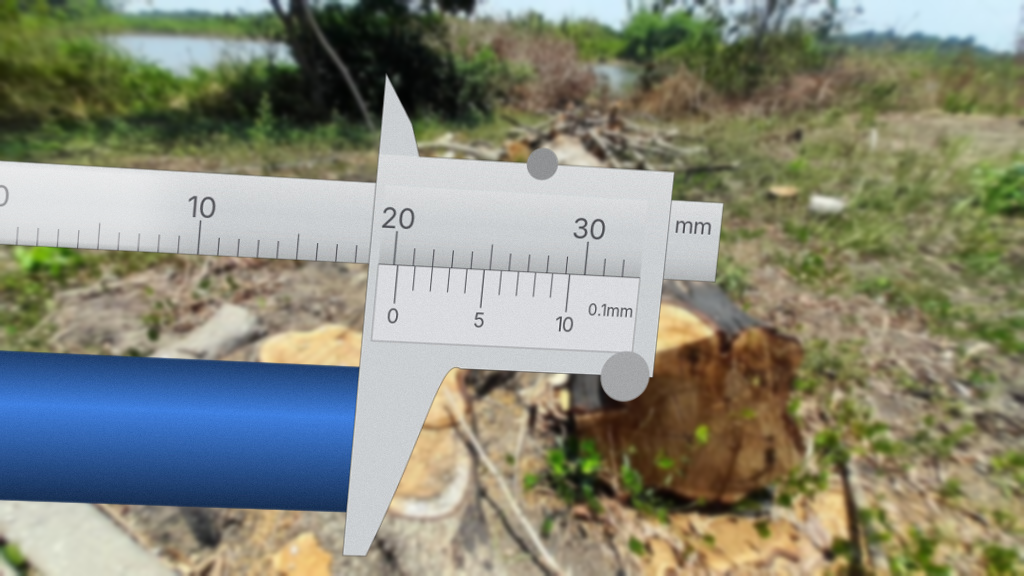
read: 20.2; mm
